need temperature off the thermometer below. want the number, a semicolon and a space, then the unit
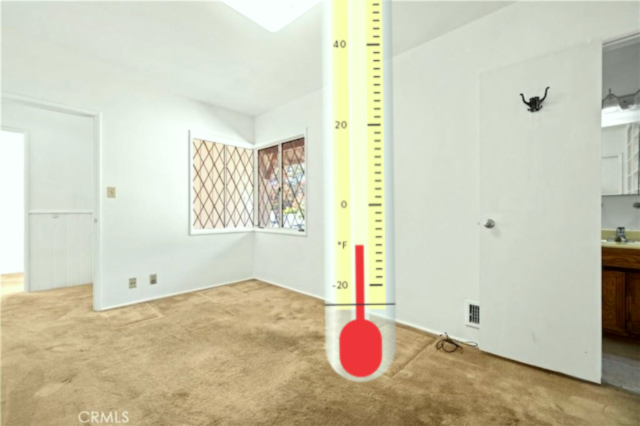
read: -10; °F
